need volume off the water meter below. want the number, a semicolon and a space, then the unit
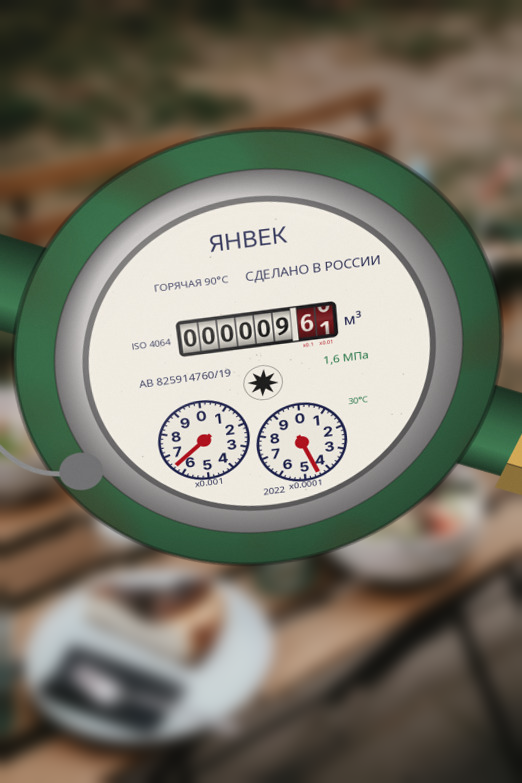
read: 9.6064; m³
